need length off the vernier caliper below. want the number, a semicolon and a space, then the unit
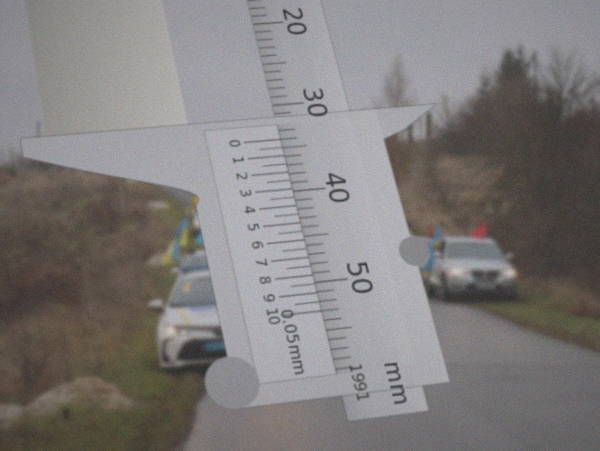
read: 34.0; mm
